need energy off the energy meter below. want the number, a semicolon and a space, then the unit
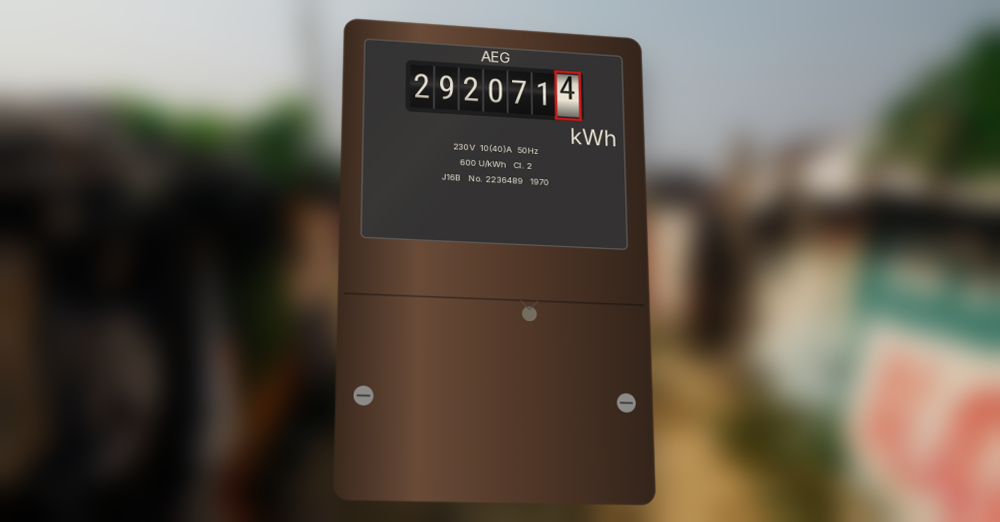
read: 292071.4; kWh
